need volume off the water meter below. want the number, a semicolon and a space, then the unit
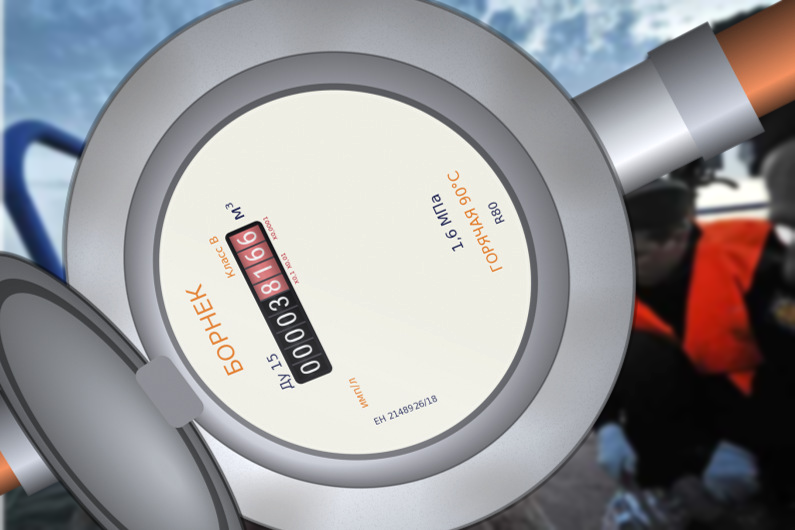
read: 3.8166; m³
